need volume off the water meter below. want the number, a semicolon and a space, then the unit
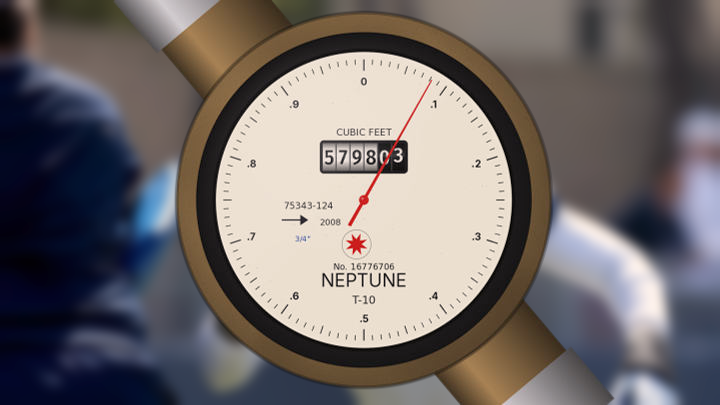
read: 579803.08; ft³
